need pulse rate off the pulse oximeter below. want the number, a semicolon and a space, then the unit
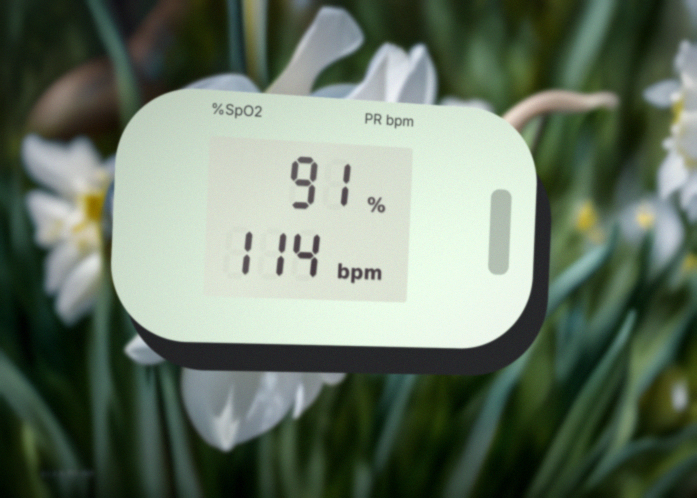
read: 114; bpm
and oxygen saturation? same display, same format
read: 91; %
